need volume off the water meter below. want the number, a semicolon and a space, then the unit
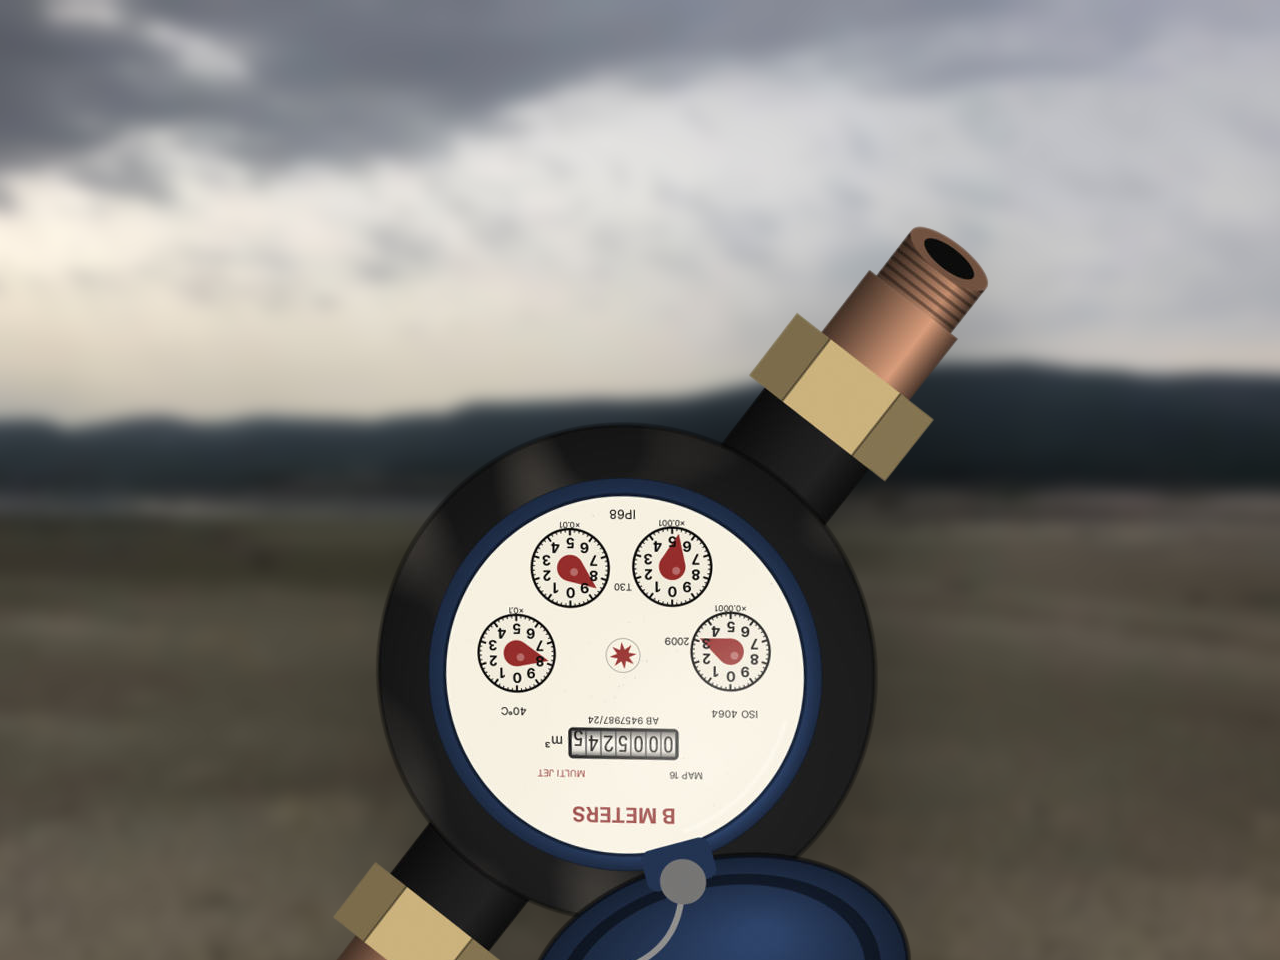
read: 5244.7853; m³
